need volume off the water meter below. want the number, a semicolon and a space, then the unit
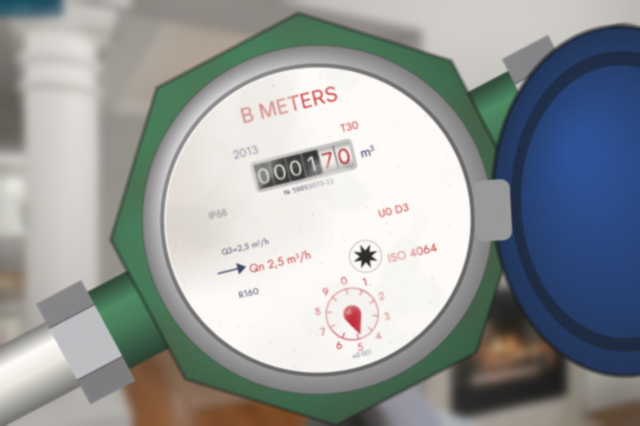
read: 1.704; m³
